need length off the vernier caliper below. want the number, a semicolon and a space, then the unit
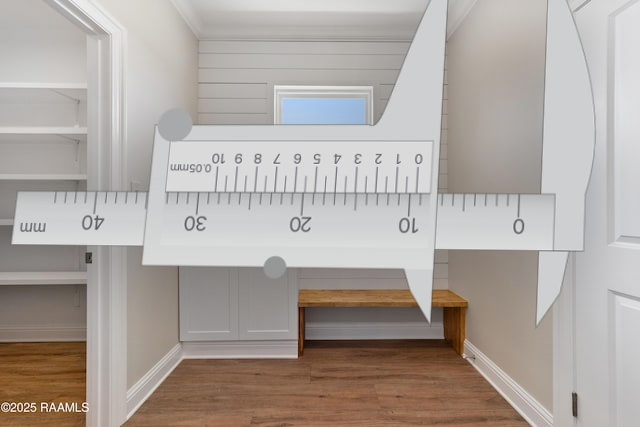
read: 9.4; mm
